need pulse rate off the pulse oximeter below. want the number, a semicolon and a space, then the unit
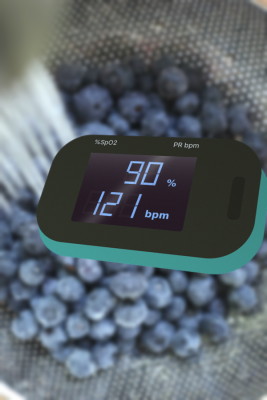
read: 121; bpm
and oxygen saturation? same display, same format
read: 90; %
